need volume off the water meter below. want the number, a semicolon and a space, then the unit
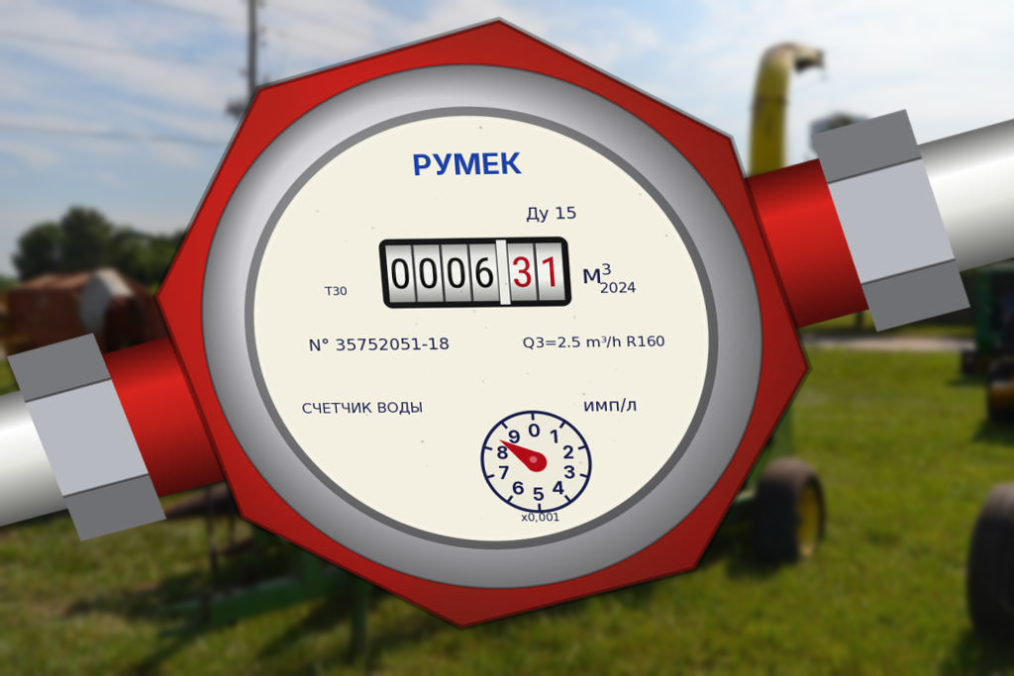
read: 6.318; m³
